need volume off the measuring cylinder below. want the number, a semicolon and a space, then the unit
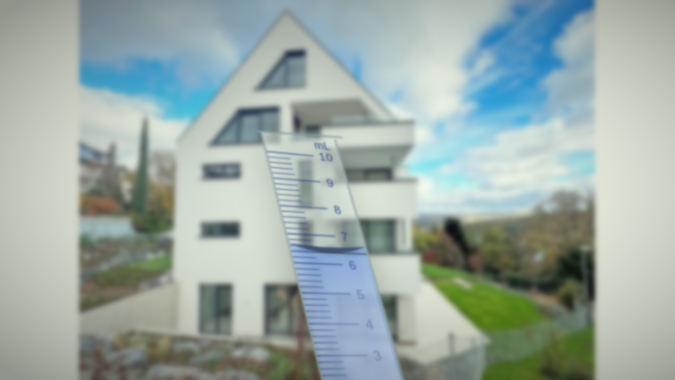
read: 6.4; mL
